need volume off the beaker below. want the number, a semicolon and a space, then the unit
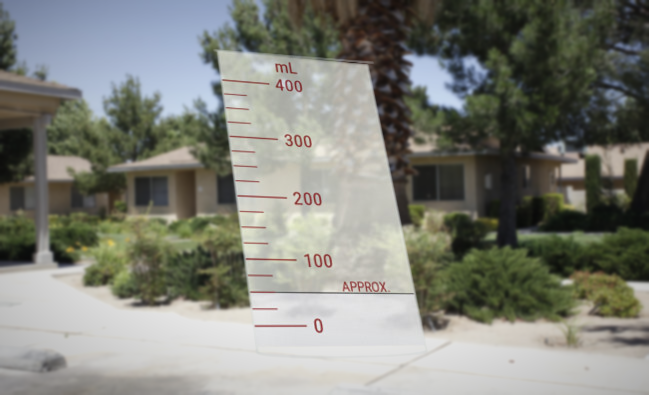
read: 50; mL
